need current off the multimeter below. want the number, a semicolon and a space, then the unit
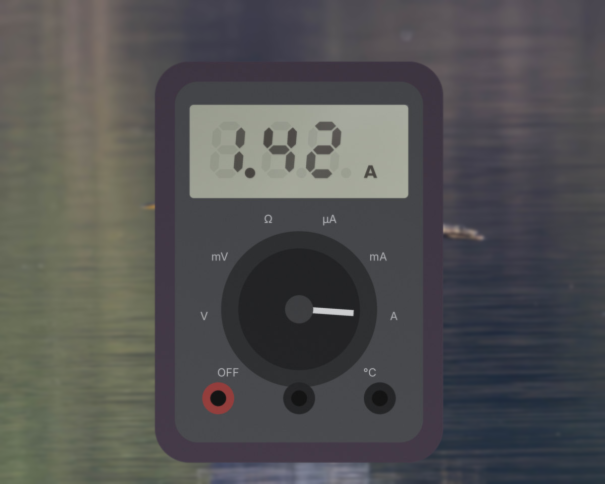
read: 1.42; A
